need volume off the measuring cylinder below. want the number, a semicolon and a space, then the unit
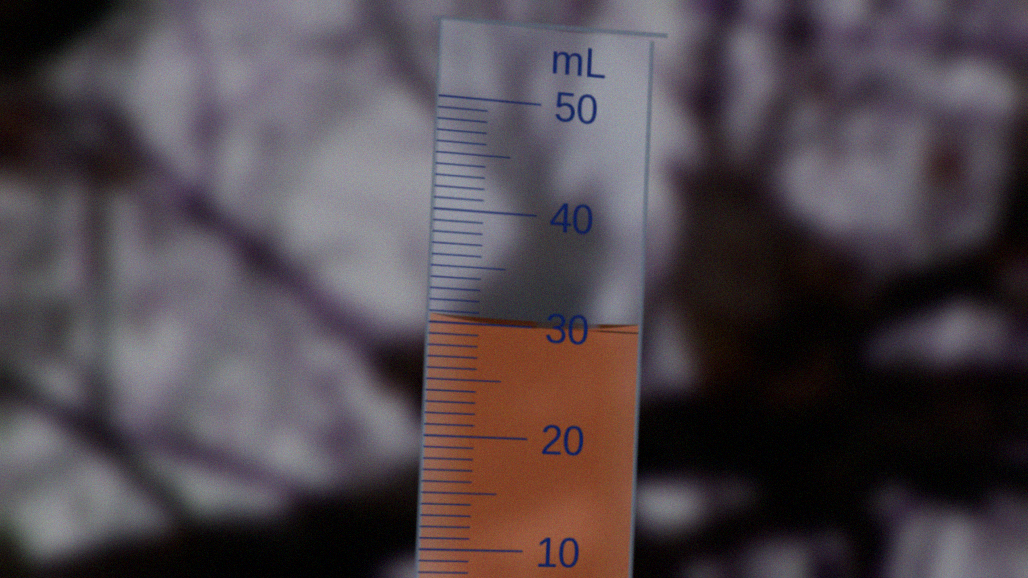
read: 30; mL
